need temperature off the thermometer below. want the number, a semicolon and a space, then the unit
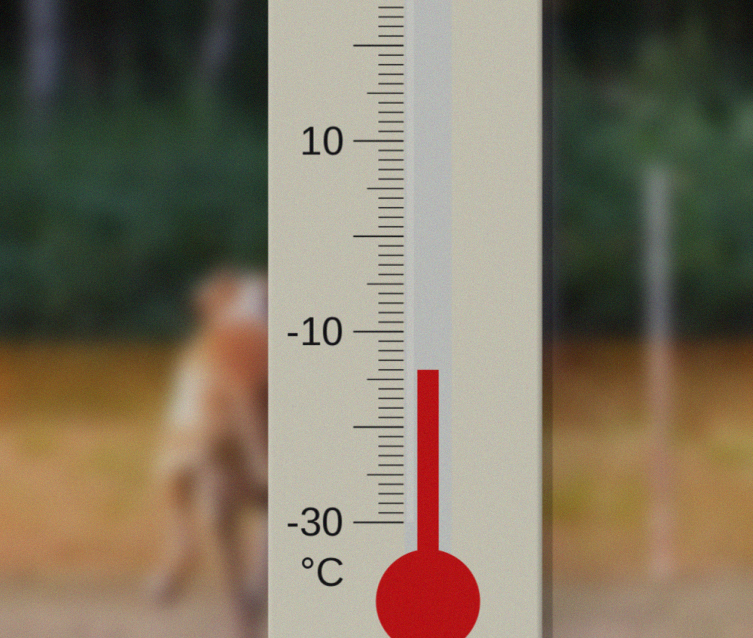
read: -14; °C
